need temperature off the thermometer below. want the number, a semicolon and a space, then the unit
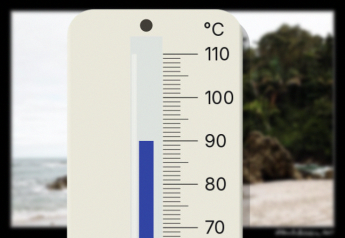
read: 90; °C
